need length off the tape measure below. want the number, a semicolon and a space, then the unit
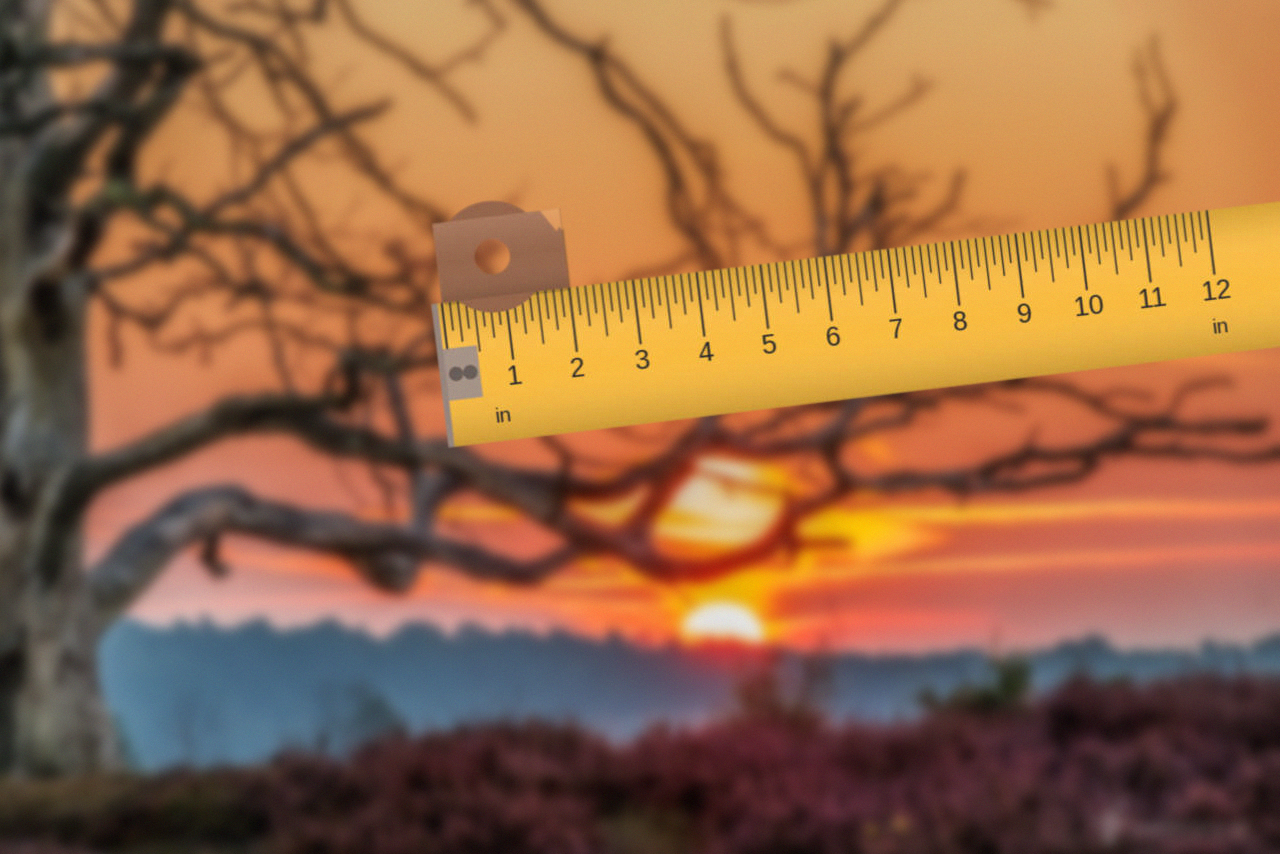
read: 2; in
